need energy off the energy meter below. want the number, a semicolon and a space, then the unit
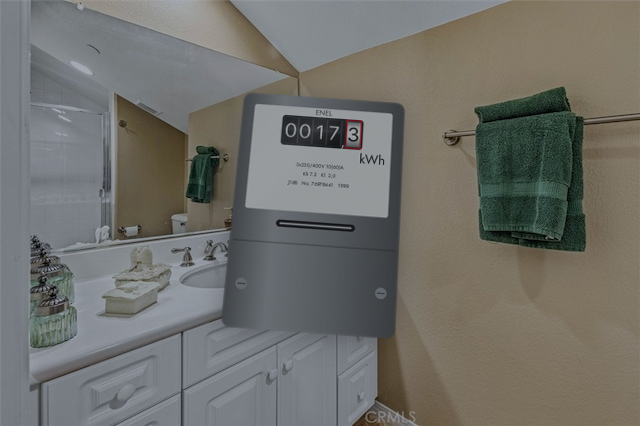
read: 17.3; kWh
